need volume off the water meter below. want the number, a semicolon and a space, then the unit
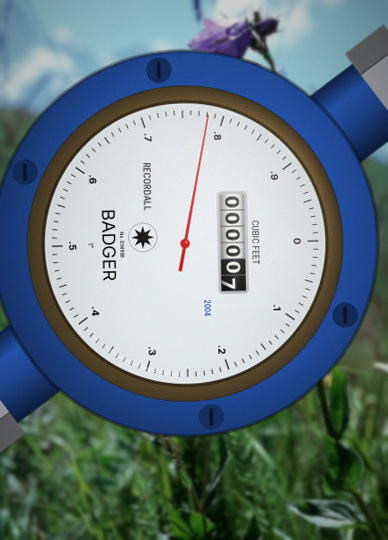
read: 6.78; ft³
